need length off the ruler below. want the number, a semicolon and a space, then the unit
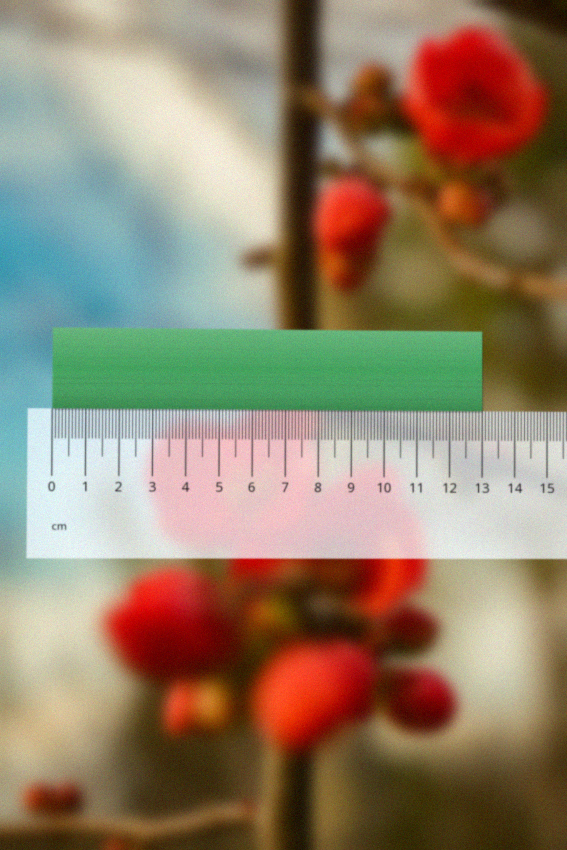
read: 13; cm
